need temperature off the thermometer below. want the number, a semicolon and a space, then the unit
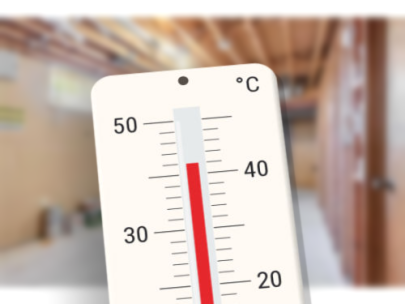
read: 42; °C
